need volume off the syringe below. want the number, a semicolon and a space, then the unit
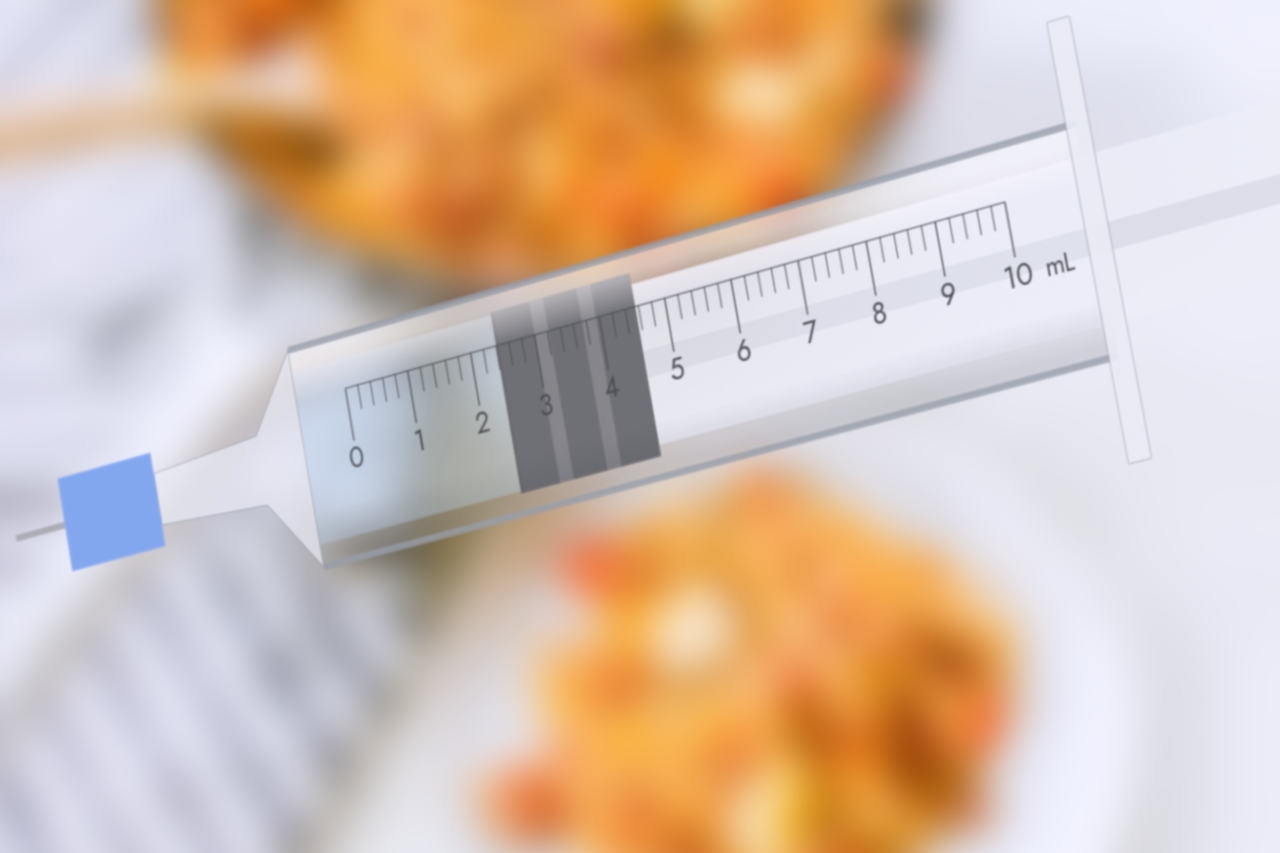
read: 2.4; mL
